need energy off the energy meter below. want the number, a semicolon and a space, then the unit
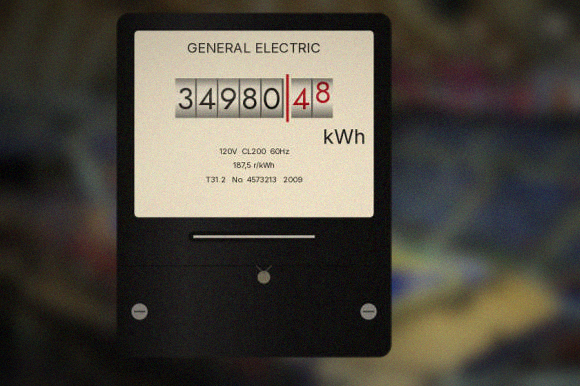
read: 34980.48; kWh
